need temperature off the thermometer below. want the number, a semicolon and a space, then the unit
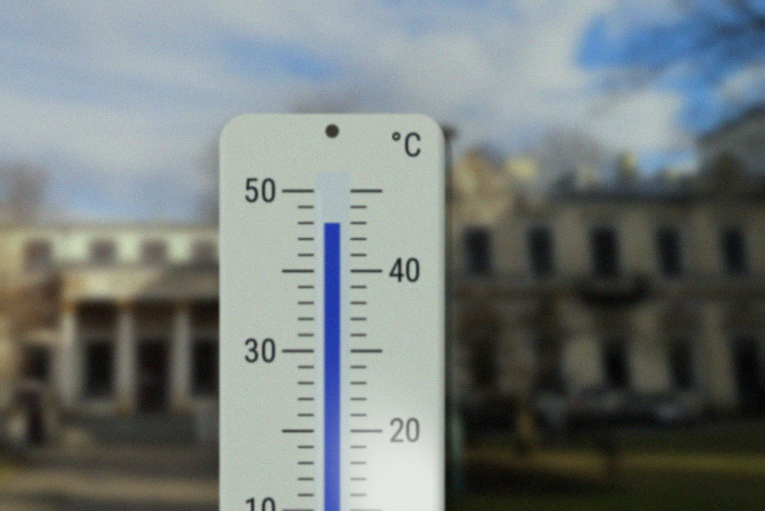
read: 46; °C
